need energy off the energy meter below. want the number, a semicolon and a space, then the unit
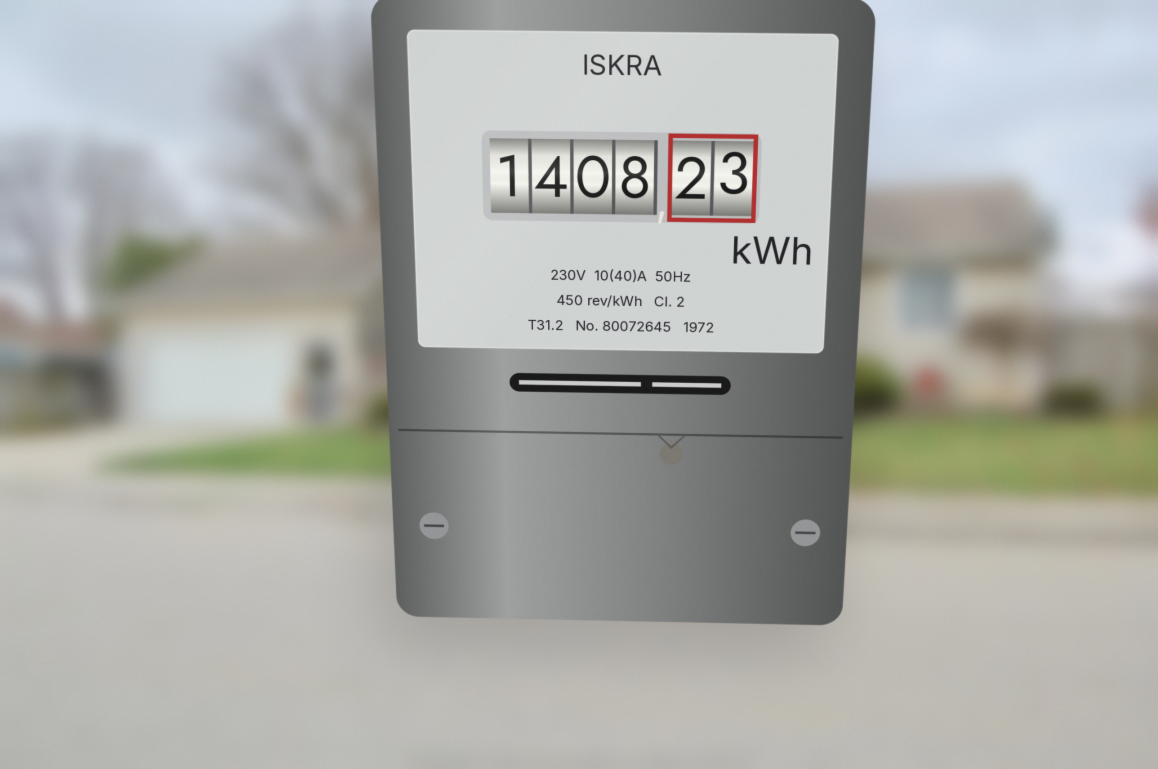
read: 1408.23; kWh
